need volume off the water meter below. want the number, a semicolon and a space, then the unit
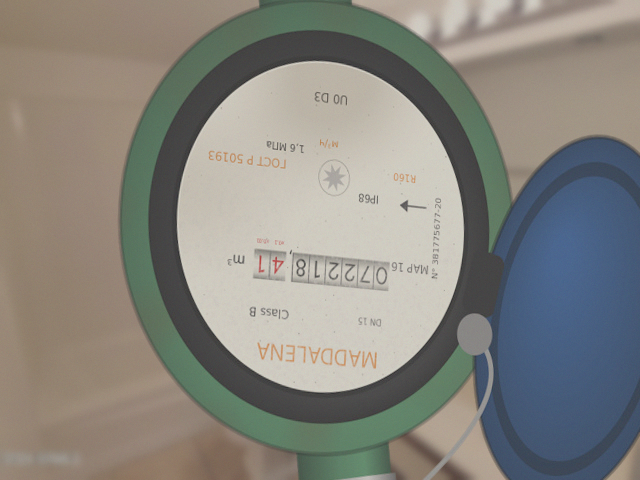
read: 72218.41; m³
